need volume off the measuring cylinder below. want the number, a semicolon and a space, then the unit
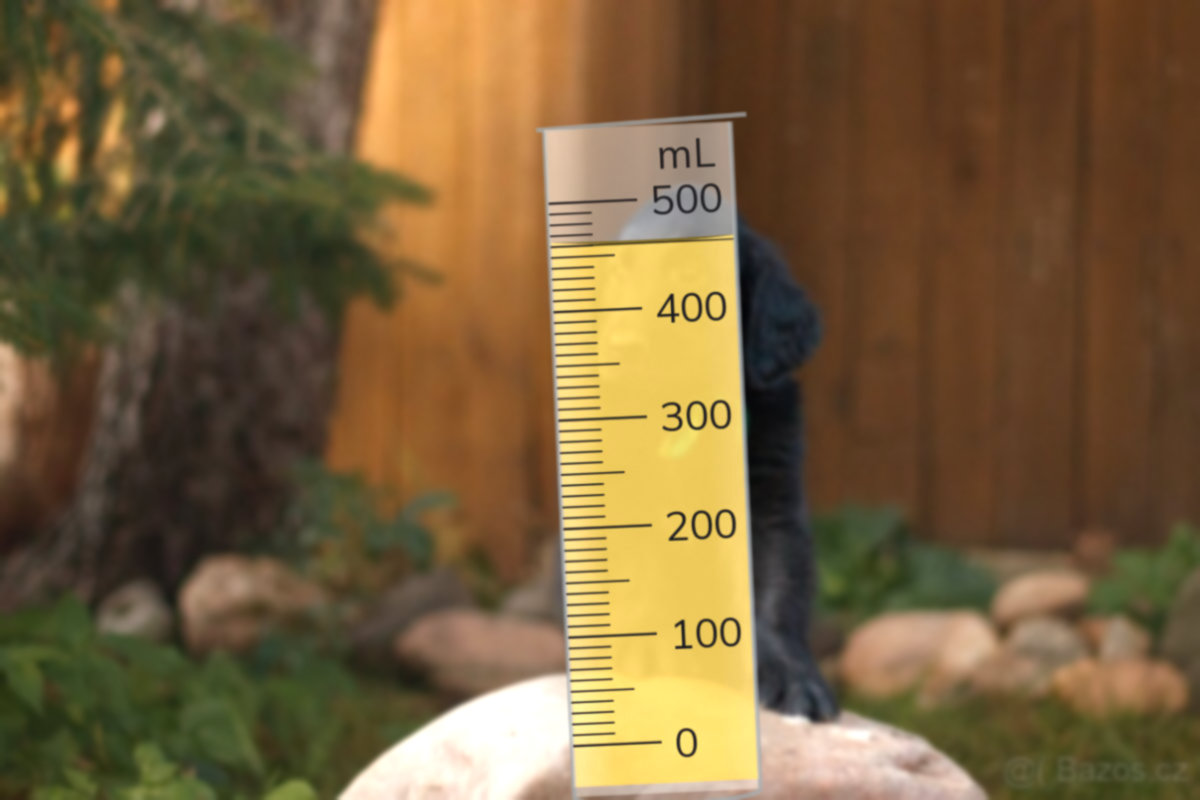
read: 460; mL
